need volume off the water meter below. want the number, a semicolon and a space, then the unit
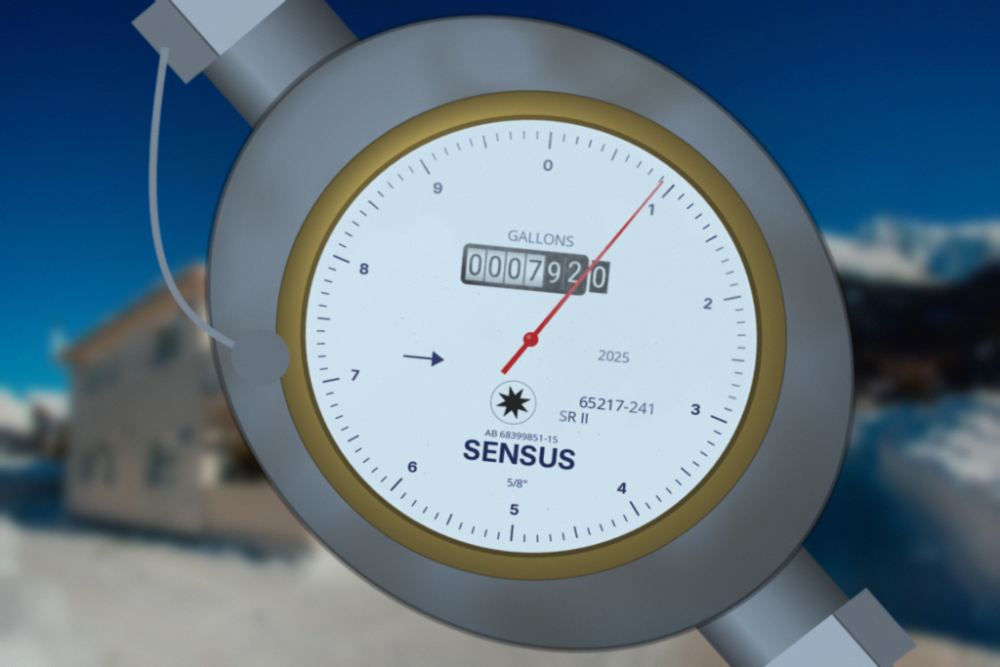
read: 7920.9; gal
